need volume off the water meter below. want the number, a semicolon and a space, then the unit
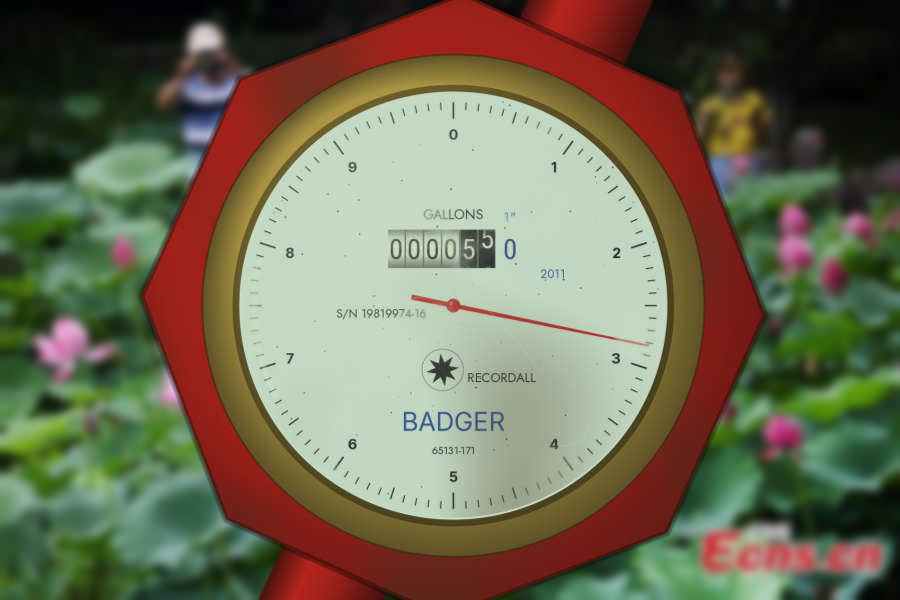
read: 552.8; gal
